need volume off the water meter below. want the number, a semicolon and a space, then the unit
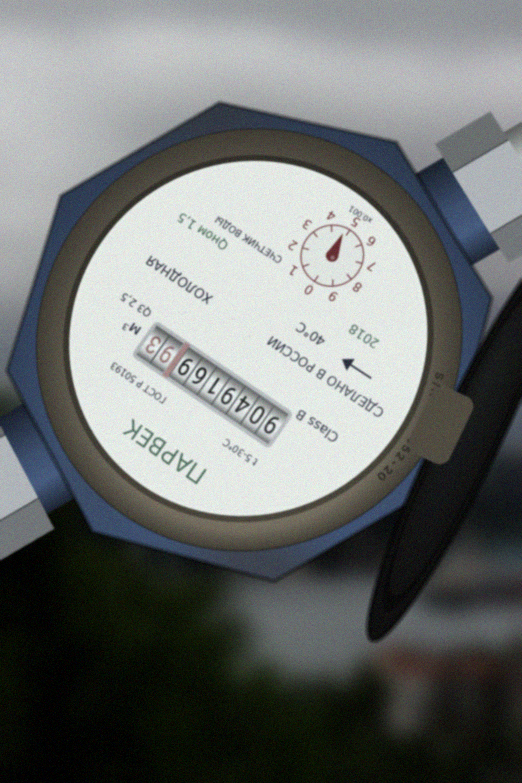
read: 9049169.934; m³
